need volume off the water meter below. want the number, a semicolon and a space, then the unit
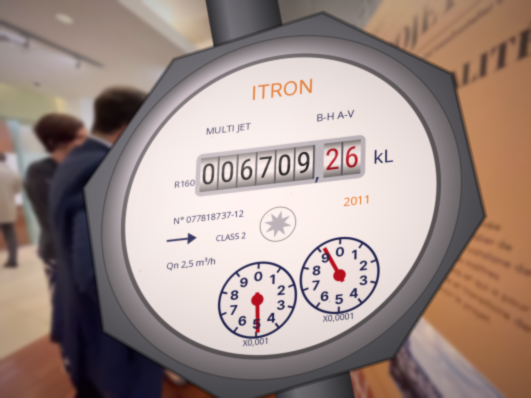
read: 6709.2649; kL
